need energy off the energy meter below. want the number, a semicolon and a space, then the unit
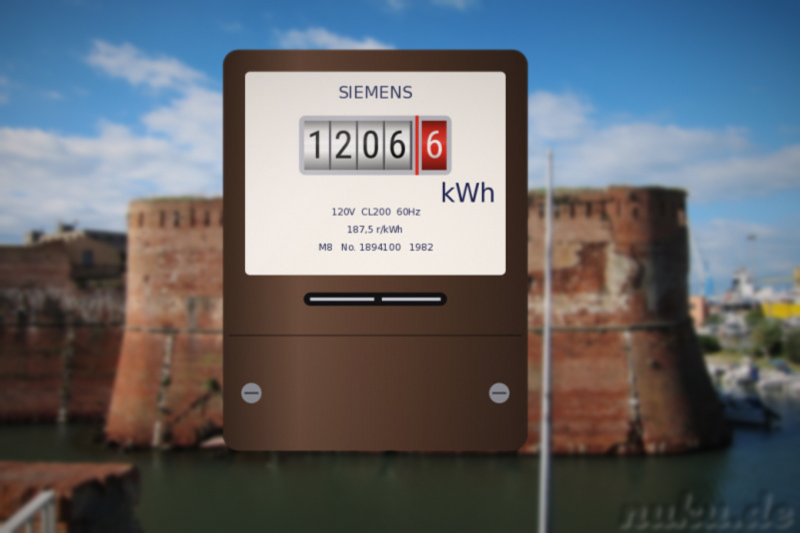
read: 1206.6; kWh
